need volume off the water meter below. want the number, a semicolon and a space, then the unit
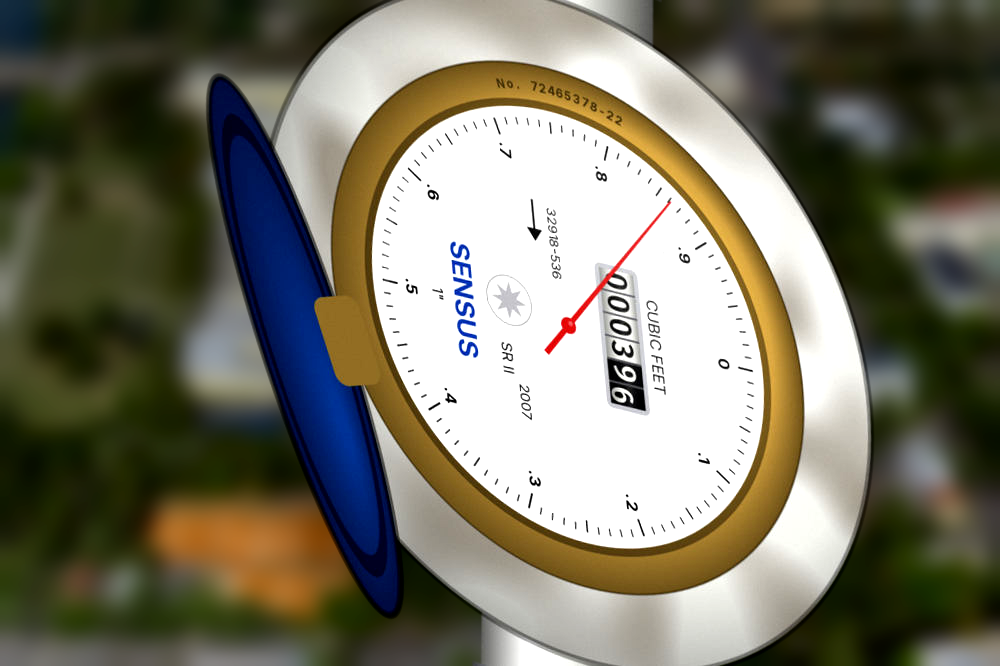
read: 395.86; ft³
